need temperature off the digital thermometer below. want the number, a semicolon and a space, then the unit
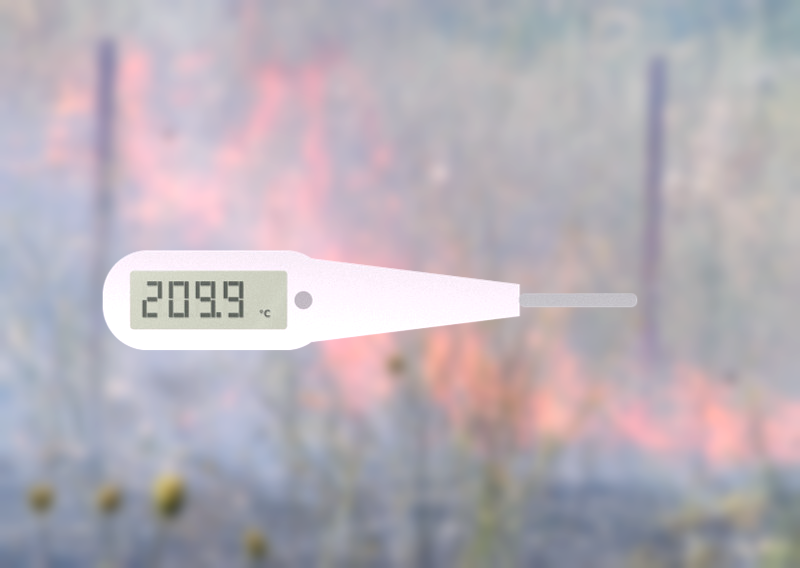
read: 209.9; °C
